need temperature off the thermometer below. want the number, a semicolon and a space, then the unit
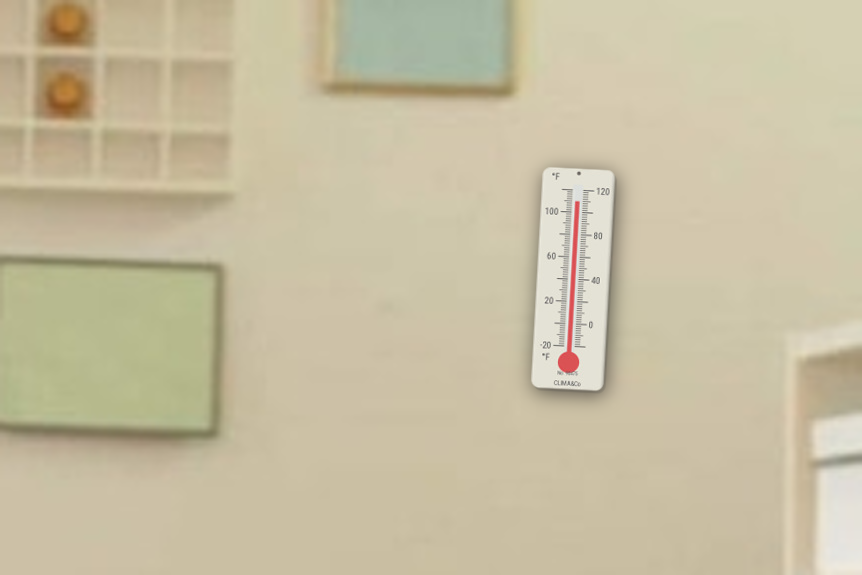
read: 110; °F
